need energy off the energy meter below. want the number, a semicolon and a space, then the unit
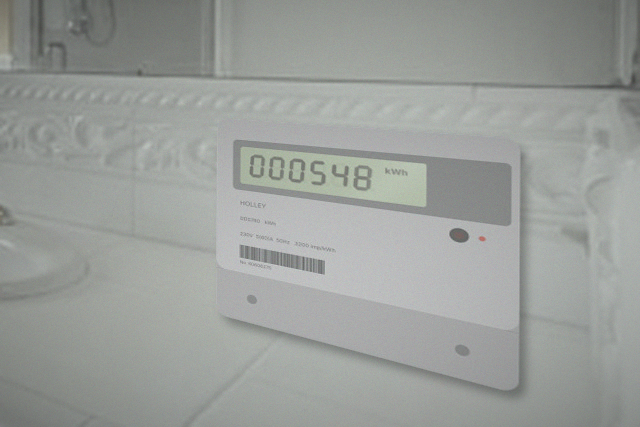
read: 548; kWh
